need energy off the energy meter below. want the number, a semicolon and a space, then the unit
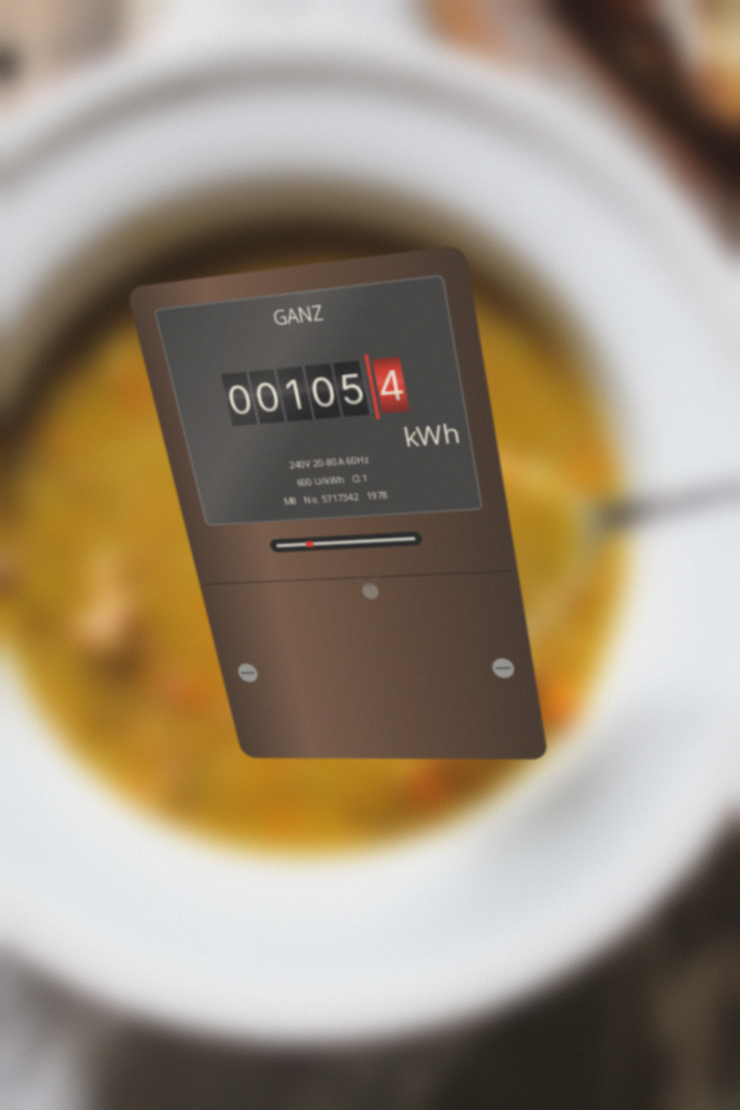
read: 105.4; kWh
